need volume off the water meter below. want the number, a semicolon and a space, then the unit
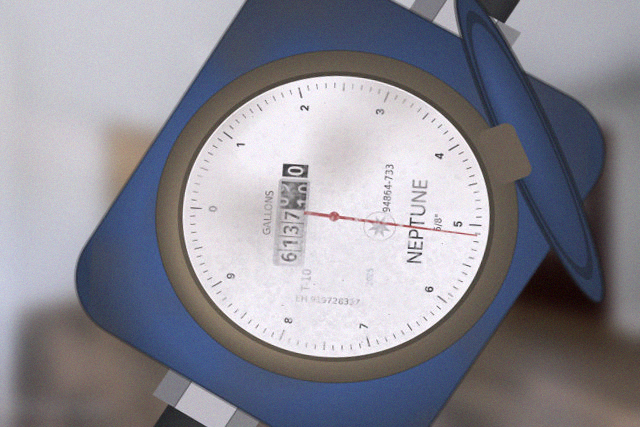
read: 6137095.1; gal
